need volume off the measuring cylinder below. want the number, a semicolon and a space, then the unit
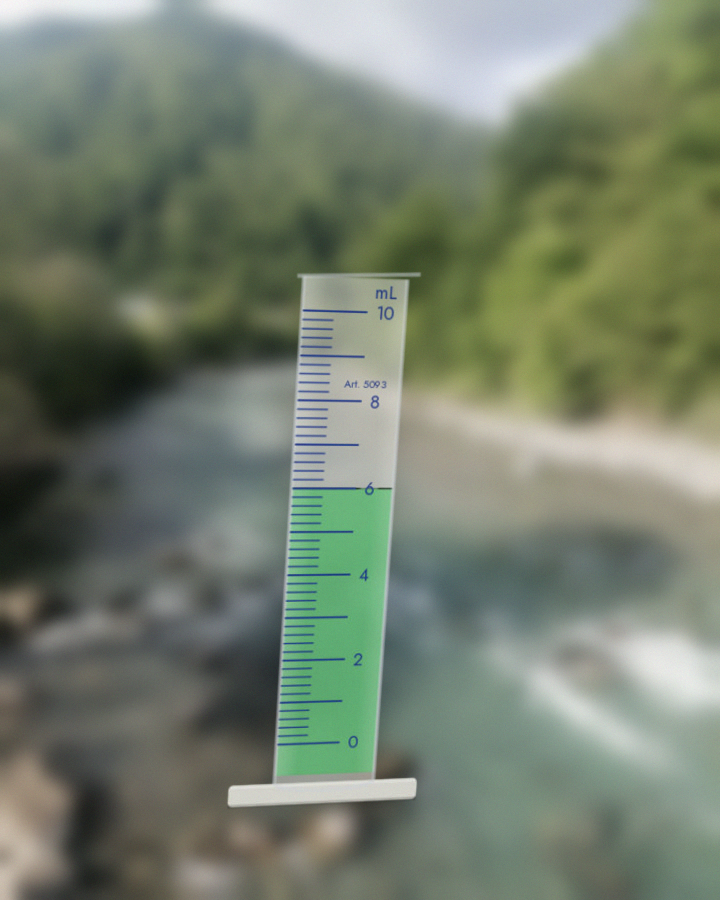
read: 6; mL
